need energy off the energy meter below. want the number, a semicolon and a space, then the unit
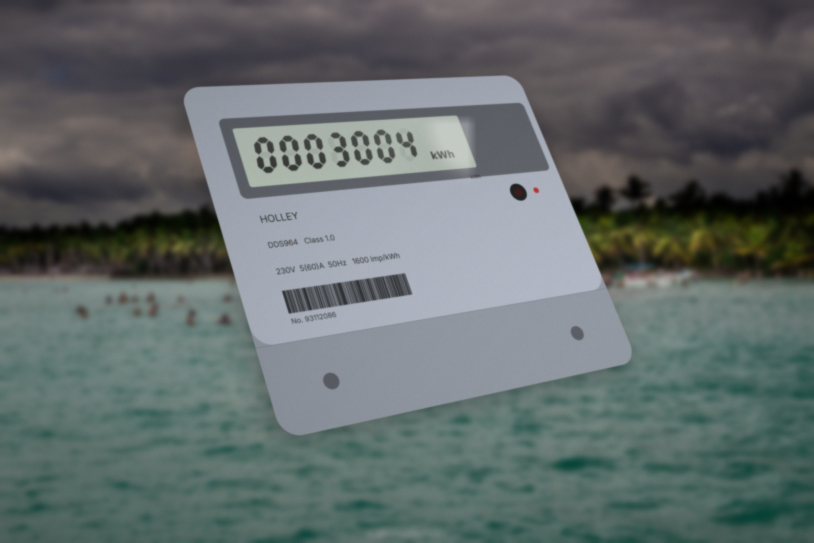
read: 3004; kWh
